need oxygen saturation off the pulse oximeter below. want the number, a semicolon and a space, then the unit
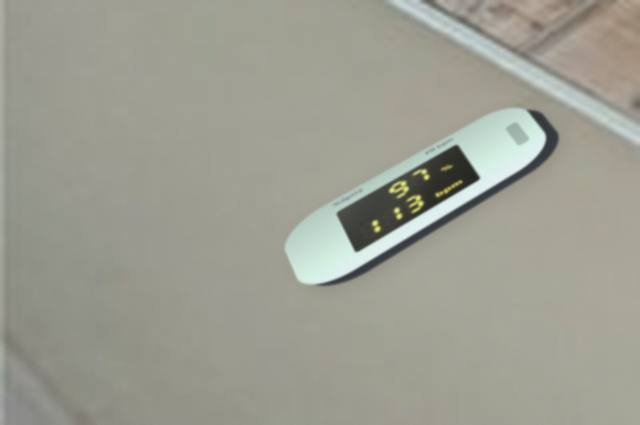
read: 97; %
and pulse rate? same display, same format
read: 113; bpm
